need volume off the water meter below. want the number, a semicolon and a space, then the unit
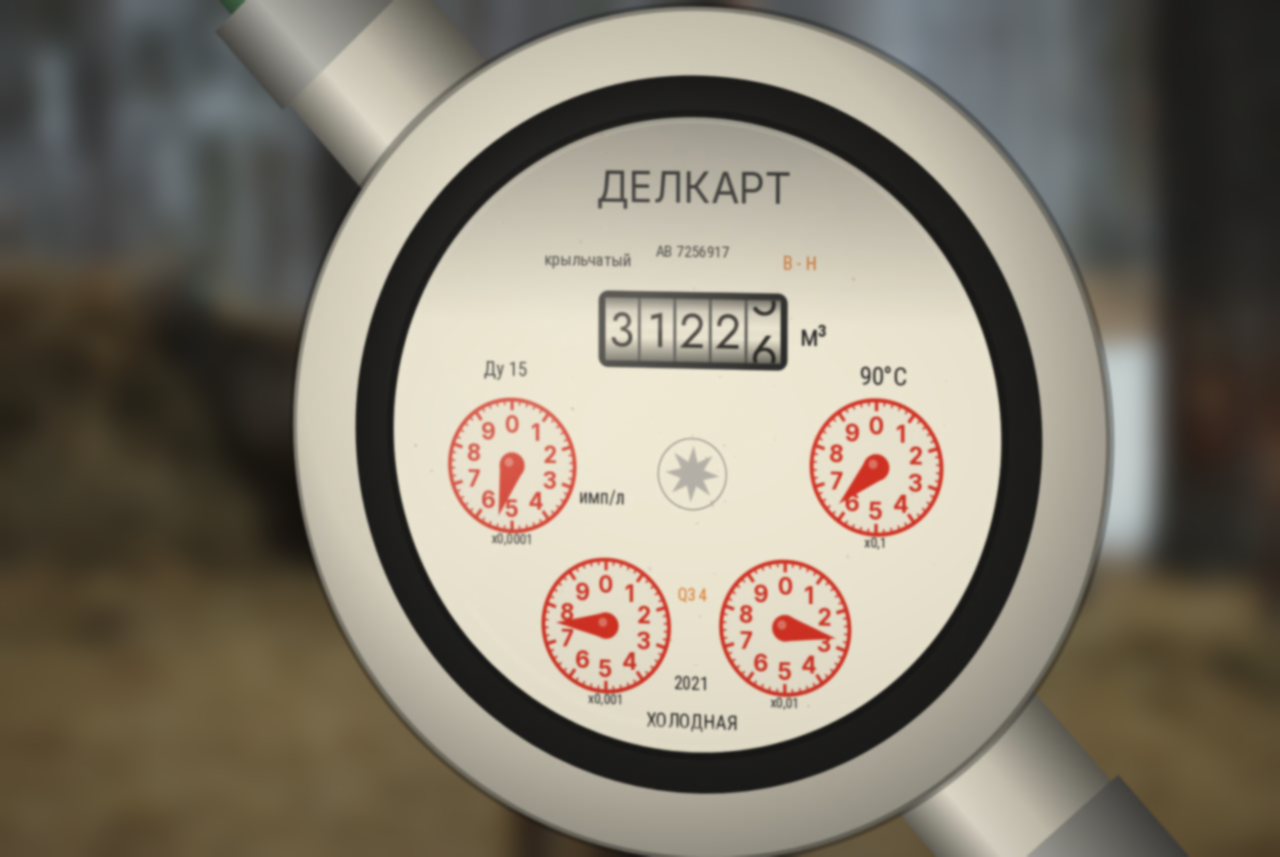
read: 31225.6275; m³
